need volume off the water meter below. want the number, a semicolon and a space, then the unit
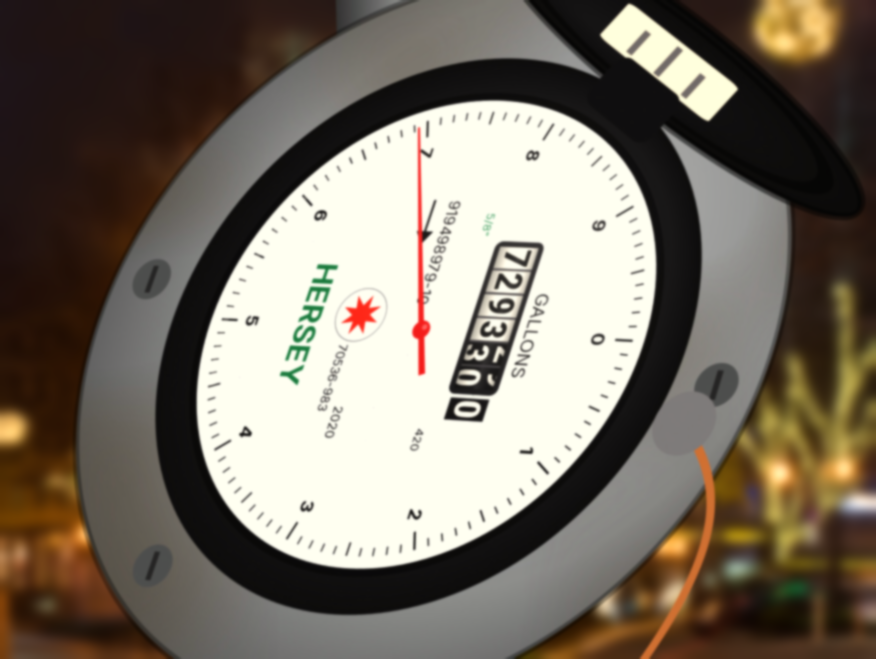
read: 7293296.9; gal
